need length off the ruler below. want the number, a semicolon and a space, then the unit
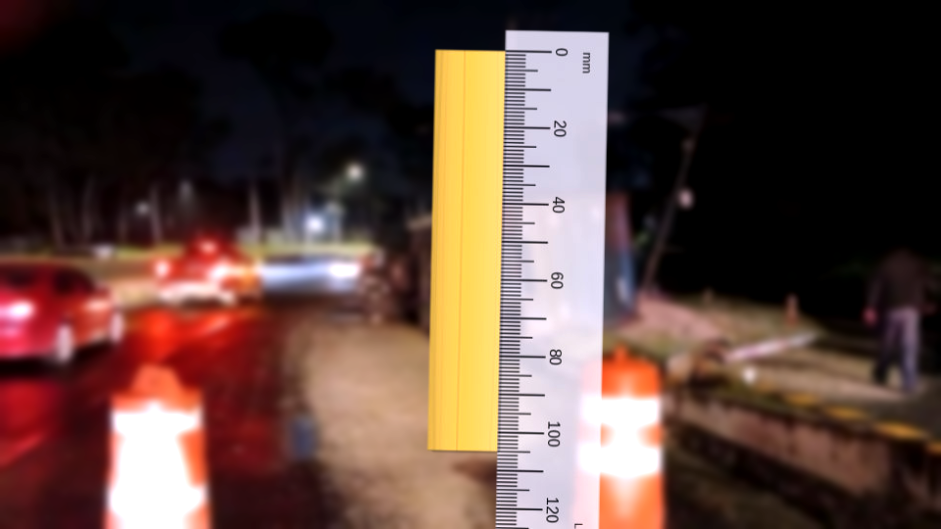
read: 105; mm
